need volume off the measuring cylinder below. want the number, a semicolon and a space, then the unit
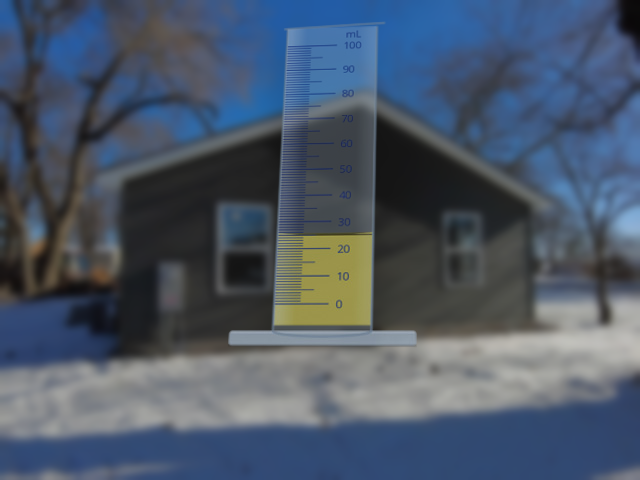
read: 25; mL
